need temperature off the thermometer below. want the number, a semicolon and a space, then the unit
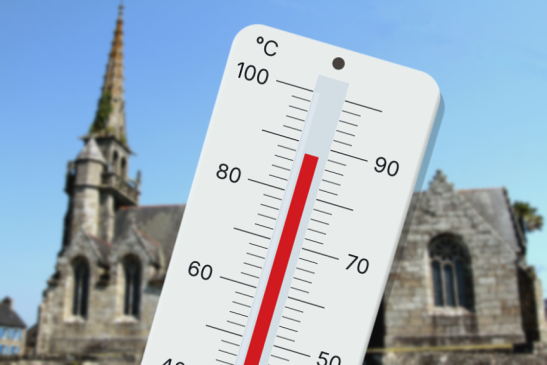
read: 88; °C
